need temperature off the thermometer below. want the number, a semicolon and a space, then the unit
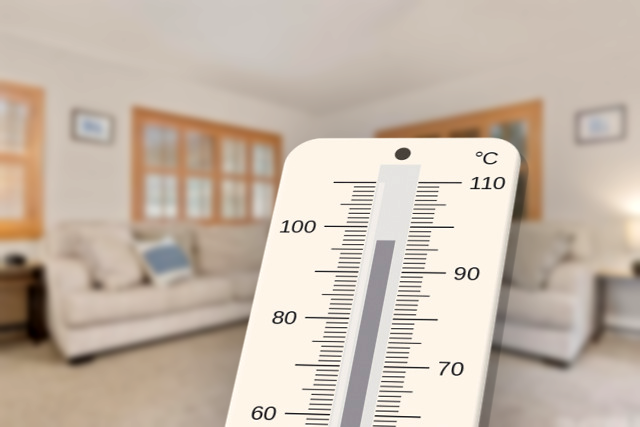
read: 97; °C
